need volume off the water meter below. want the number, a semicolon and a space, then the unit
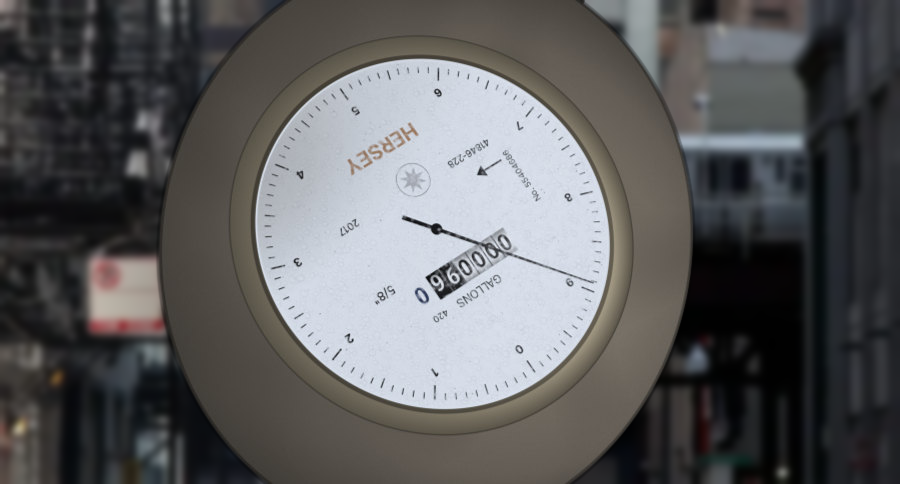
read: 958.9; gal
